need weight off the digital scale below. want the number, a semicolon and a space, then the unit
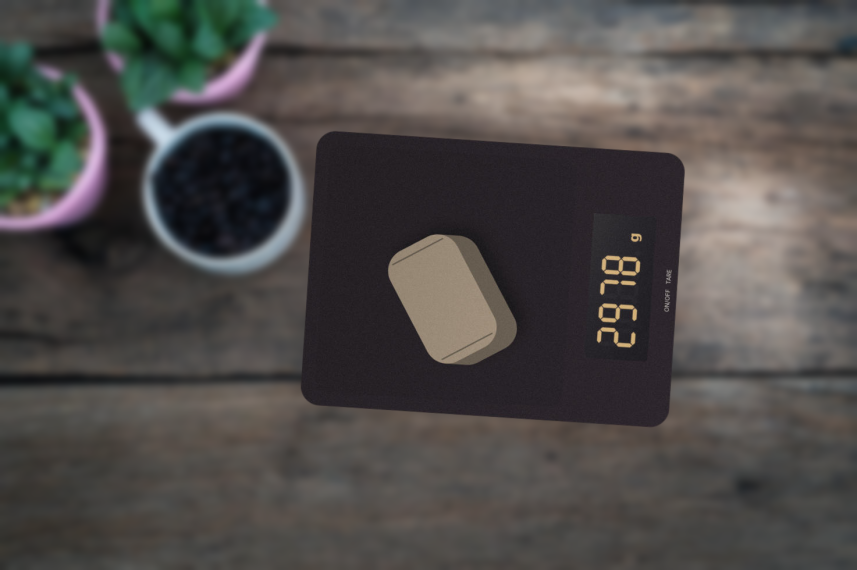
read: 2978; g
